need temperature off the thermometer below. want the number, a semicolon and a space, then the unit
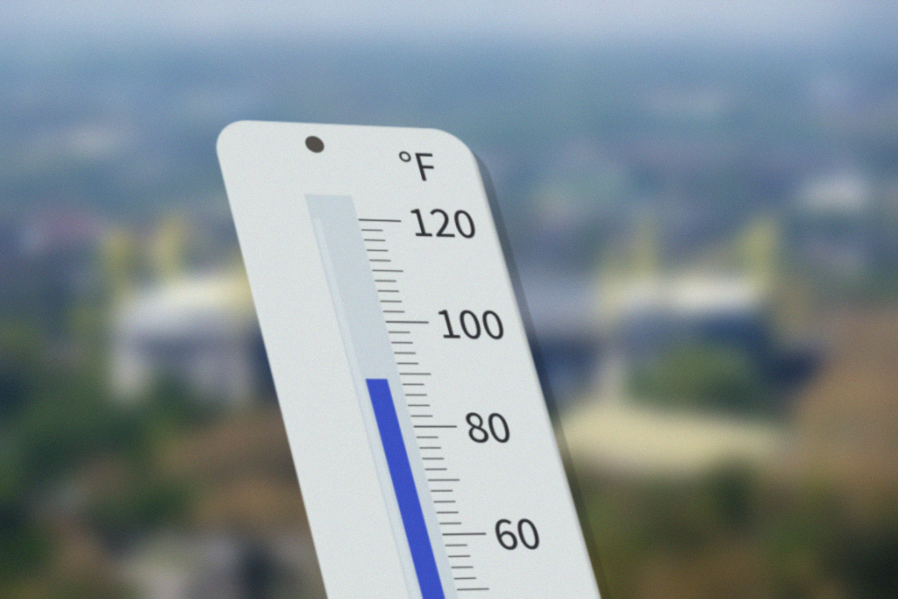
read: 89; °F
